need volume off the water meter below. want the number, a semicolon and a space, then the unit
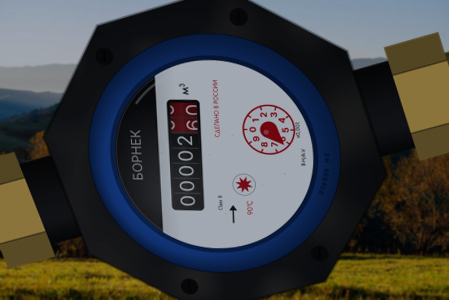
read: 2.596; m³
